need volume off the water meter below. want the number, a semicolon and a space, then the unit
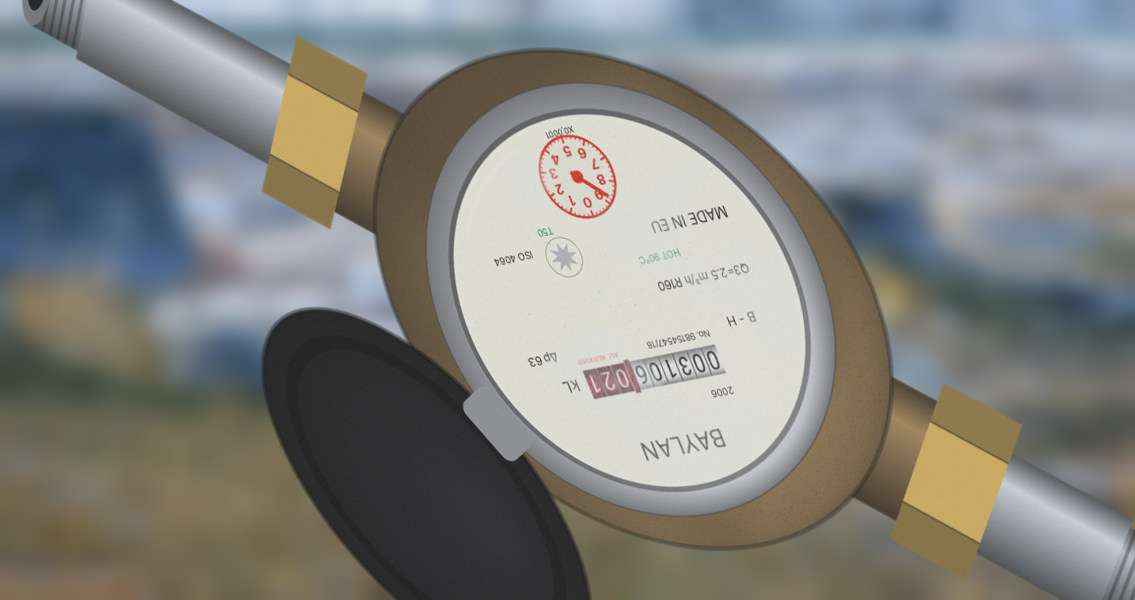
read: 3106.0218; kL
